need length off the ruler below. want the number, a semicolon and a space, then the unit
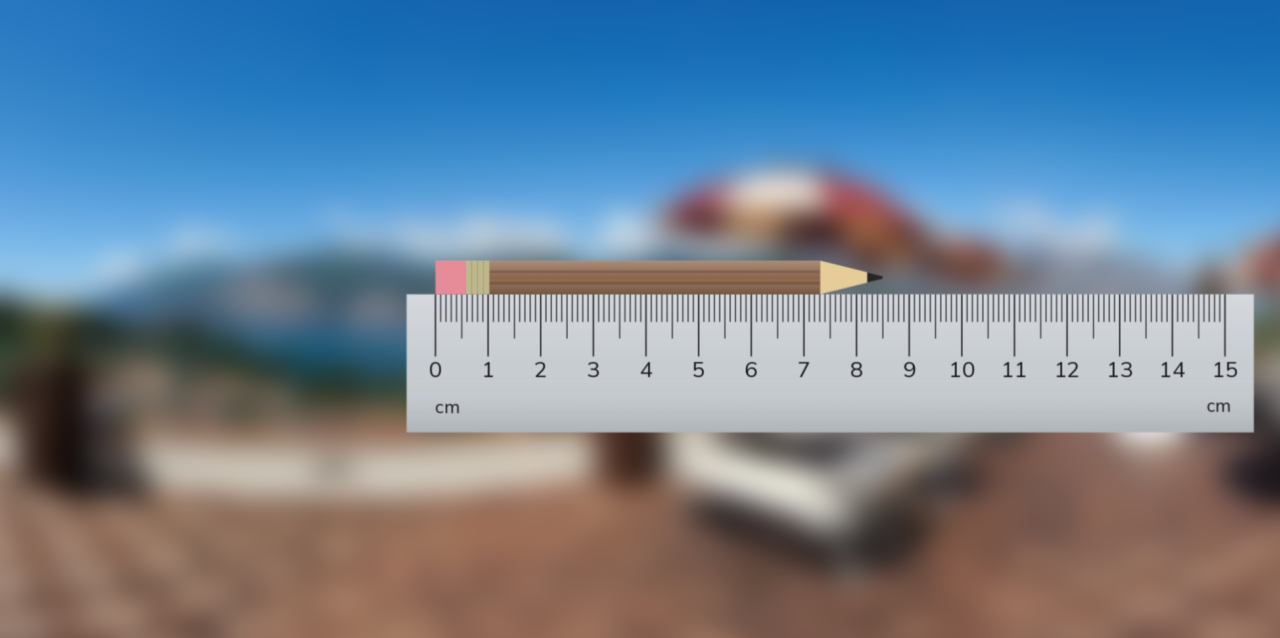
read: 8.5; cm
